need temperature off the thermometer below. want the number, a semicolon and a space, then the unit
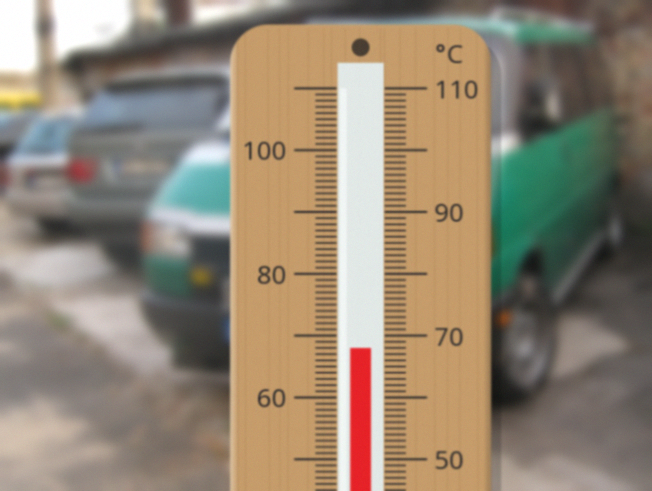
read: 68; °C
